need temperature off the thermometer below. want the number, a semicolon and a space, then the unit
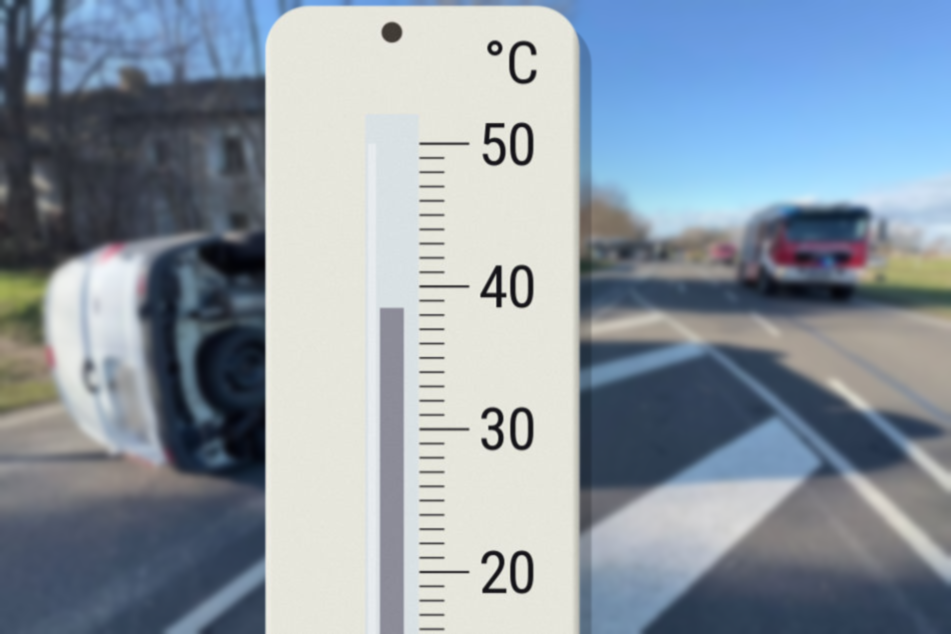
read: 38.5; °C
